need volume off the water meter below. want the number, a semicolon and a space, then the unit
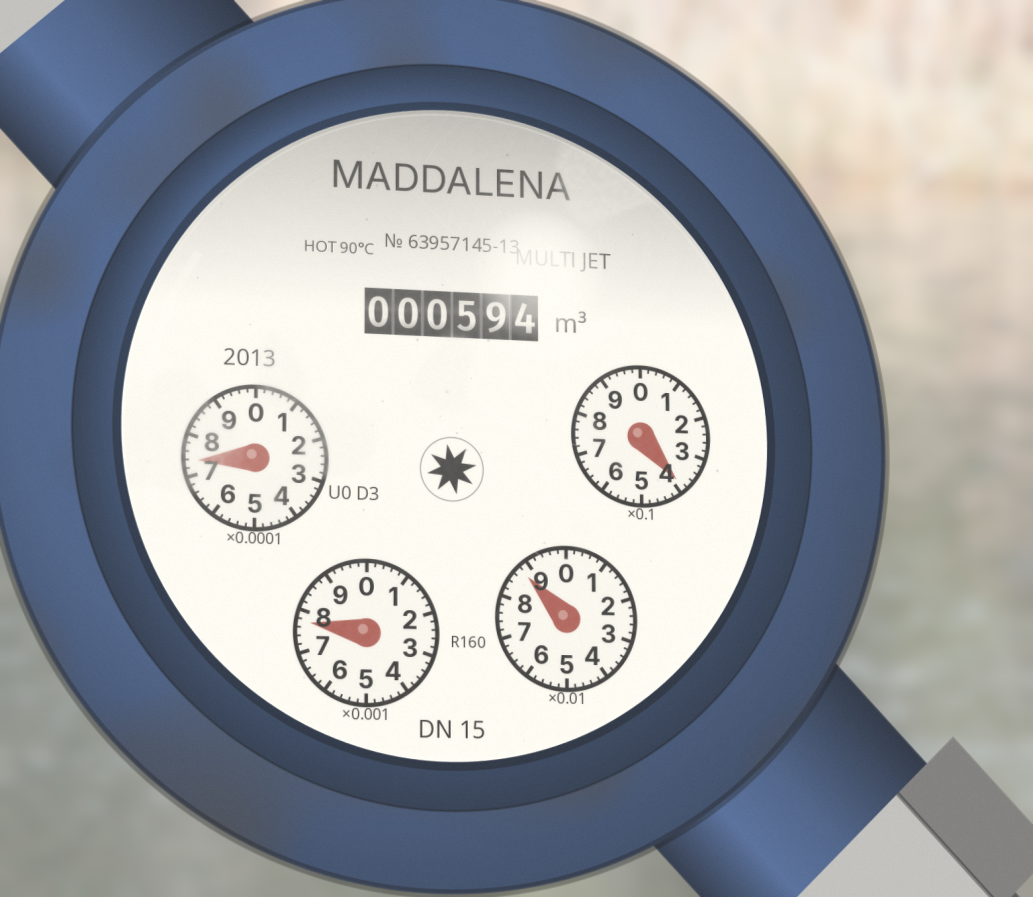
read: 594.3877; m³
